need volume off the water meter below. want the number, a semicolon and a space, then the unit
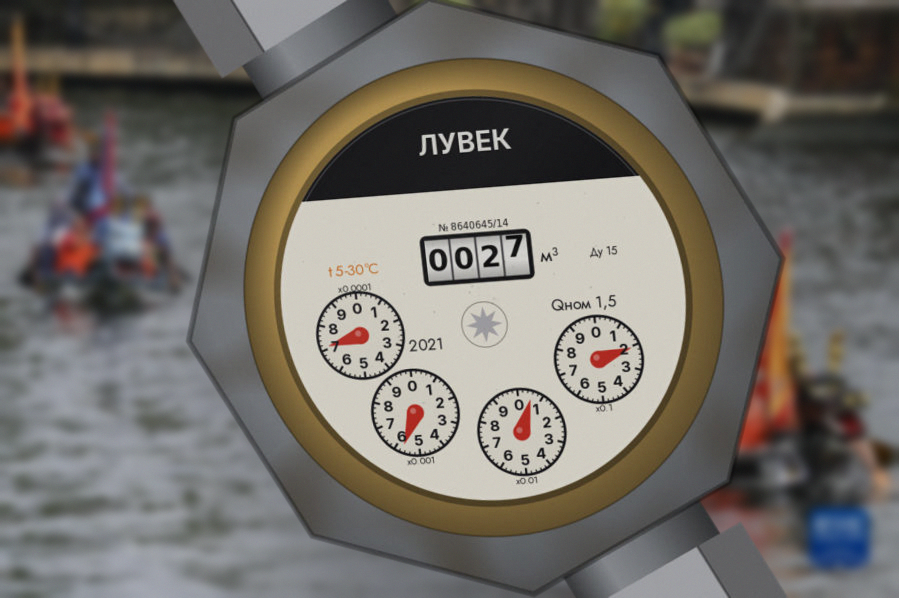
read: 27.2057; m³
